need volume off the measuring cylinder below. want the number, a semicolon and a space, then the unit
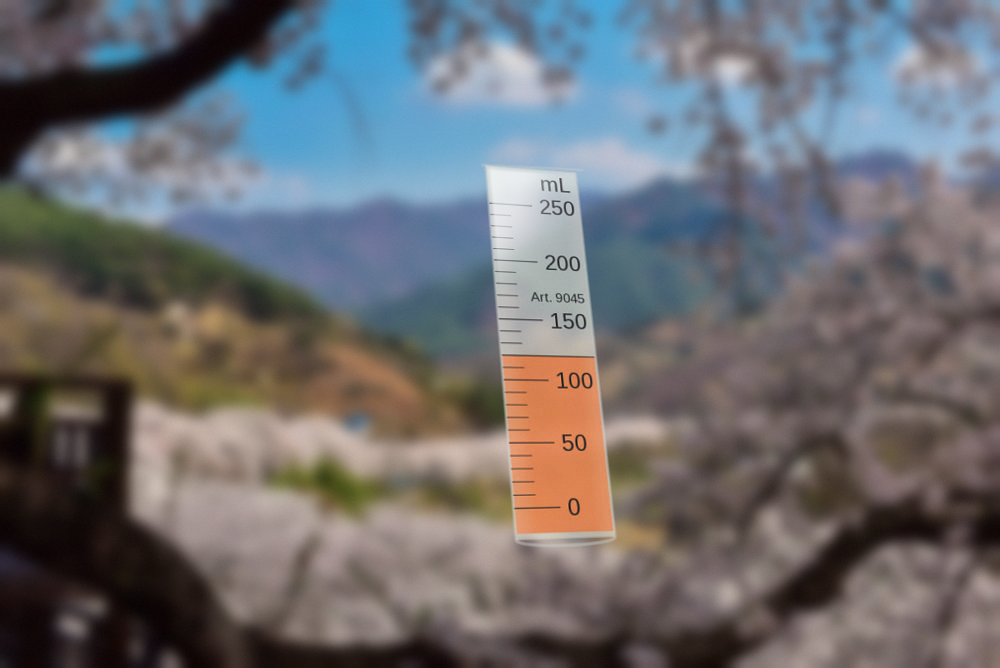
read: 120; mL
